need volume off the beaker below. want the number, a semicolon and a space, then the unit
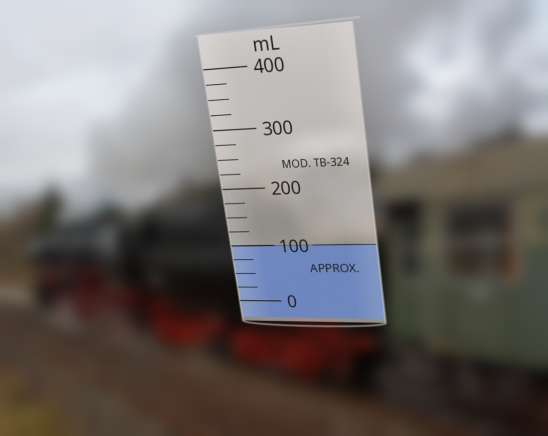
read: 100; mL
